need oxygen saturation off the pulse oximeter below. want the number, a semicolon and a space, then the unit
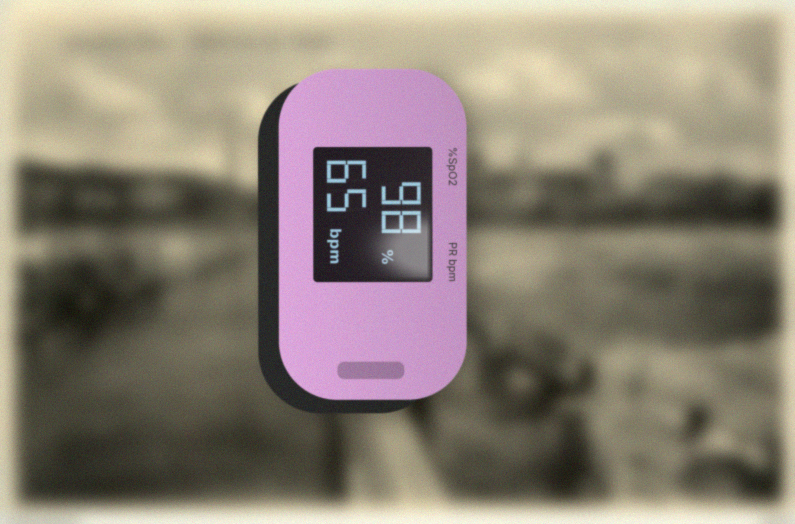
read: 98; %
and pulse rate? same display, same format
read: 65; bpm
